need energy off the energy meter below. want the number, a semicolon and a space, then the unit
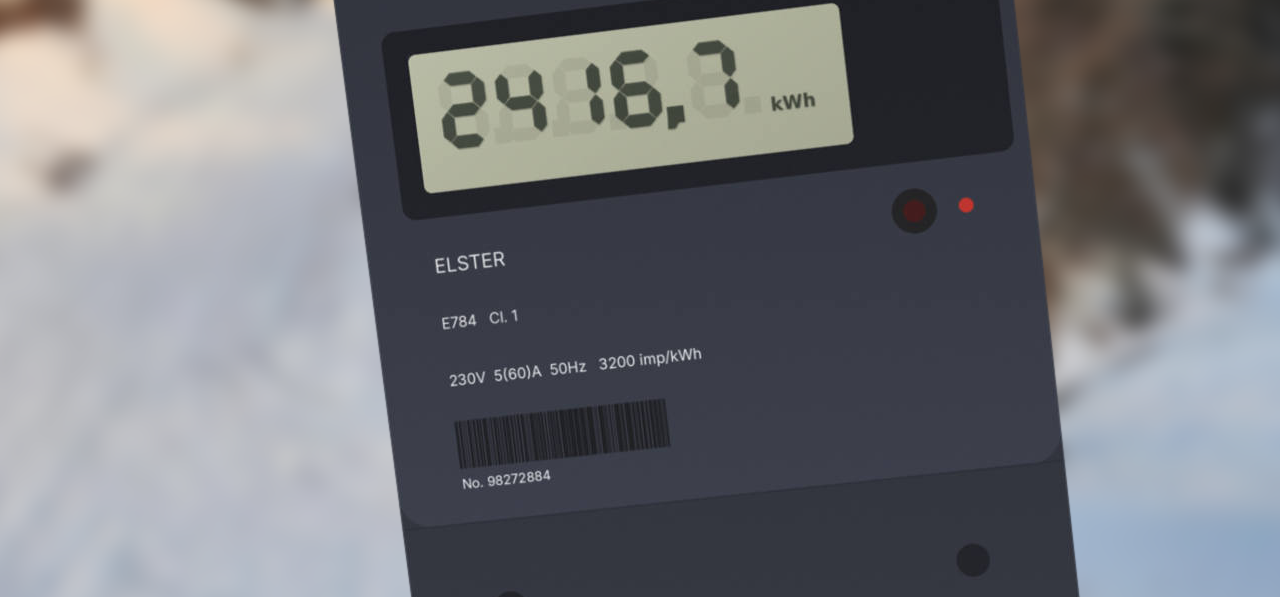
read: 2416.7; kWh
